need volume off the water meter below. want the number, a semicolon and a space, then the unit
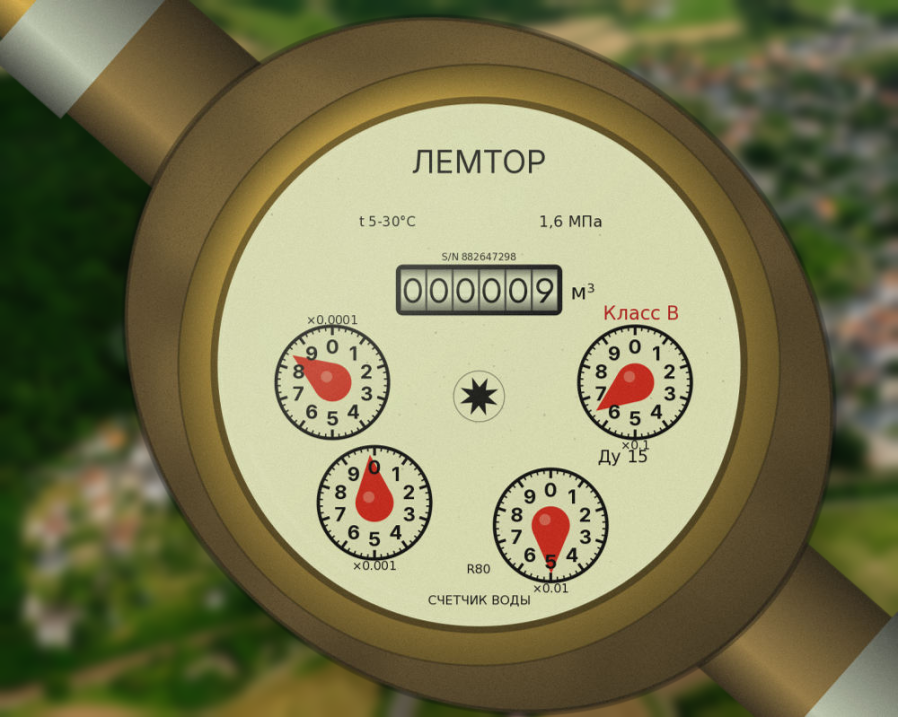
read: 9.6498; m³
